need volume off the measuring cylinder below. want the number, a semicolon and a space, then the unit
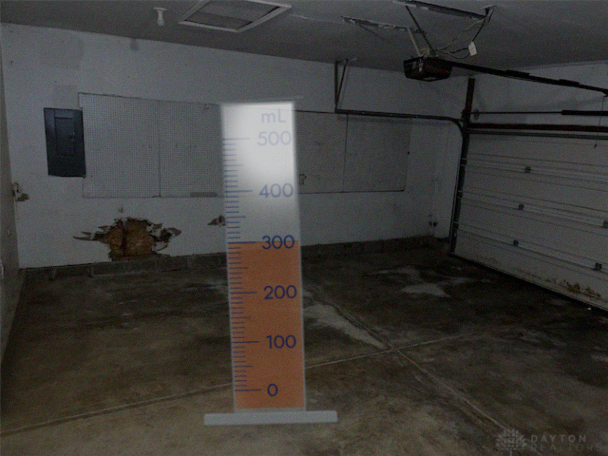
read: 300; mL
